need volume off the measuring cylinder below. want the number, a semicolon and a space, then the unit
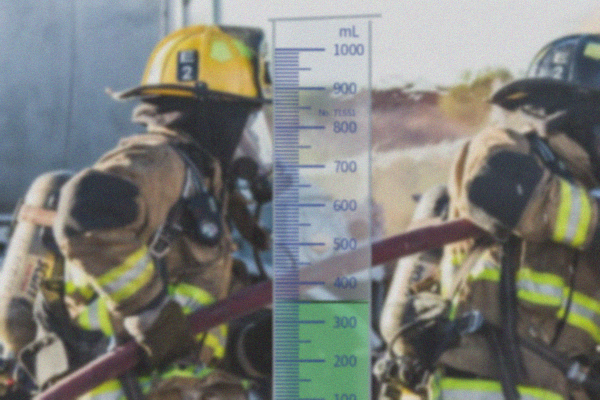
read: 350; mL
